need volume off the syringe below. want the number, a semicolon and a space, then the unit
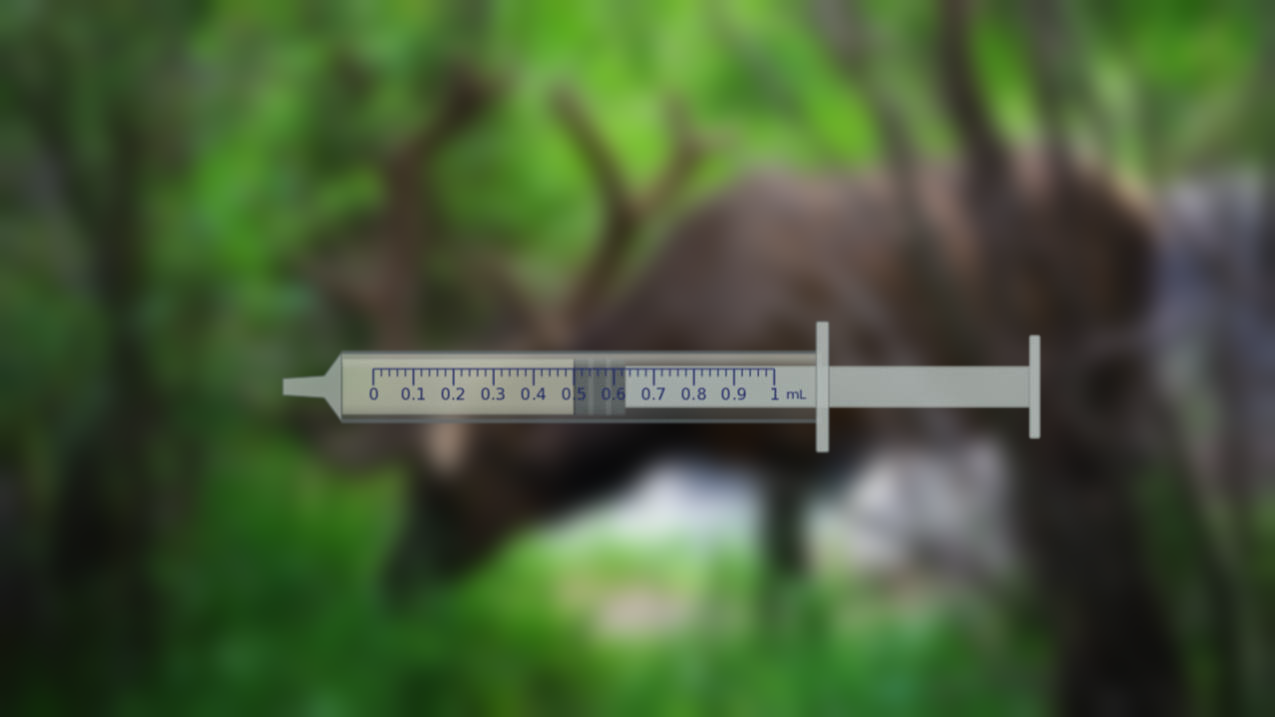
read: 0.5; mL
